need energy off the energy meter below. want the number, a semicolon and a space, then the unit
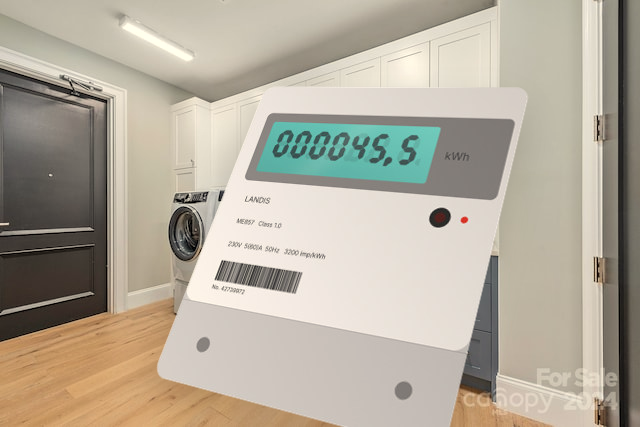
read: 45.5; kWh
